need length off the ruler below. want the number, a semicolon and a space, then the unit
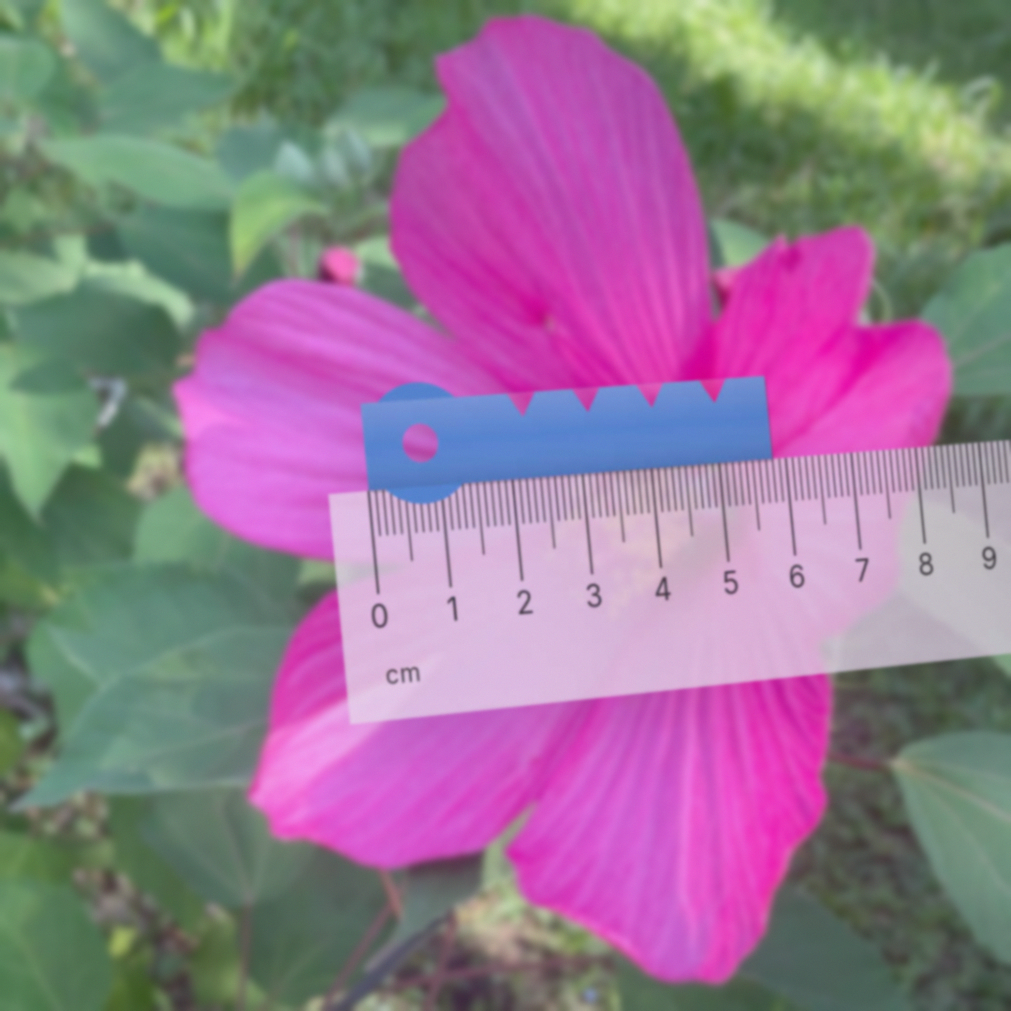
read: 5.8; cm
